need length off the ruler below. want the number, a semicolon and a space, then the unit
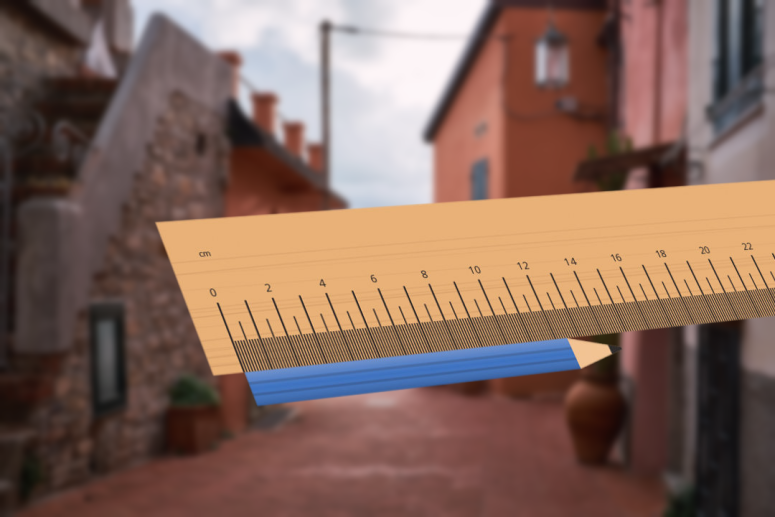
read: 14.5; cm
